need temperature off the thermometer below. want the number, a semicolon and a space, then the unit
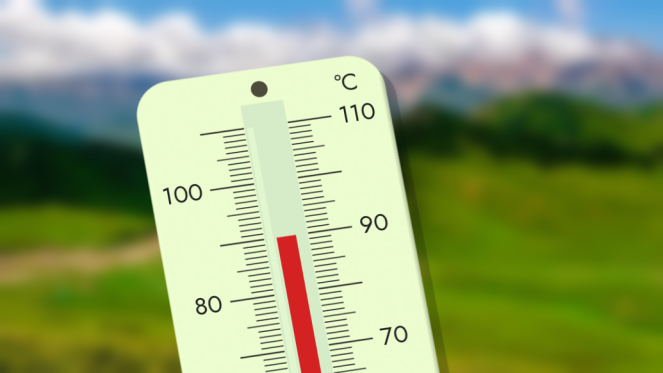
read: 90; °C
